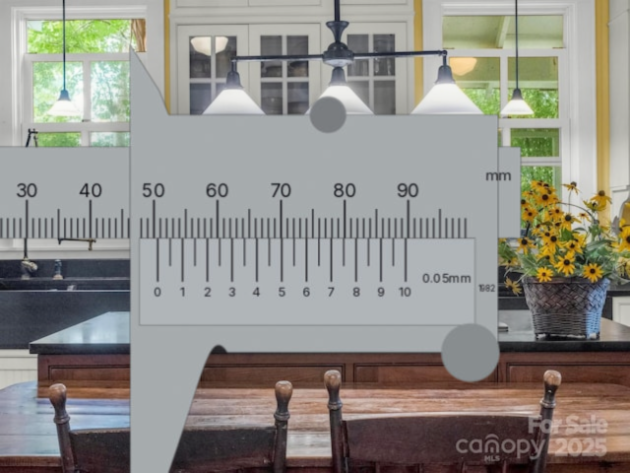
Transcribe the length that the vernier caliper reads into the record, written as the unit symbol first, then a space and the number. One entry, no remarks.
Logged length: mm 50.6
